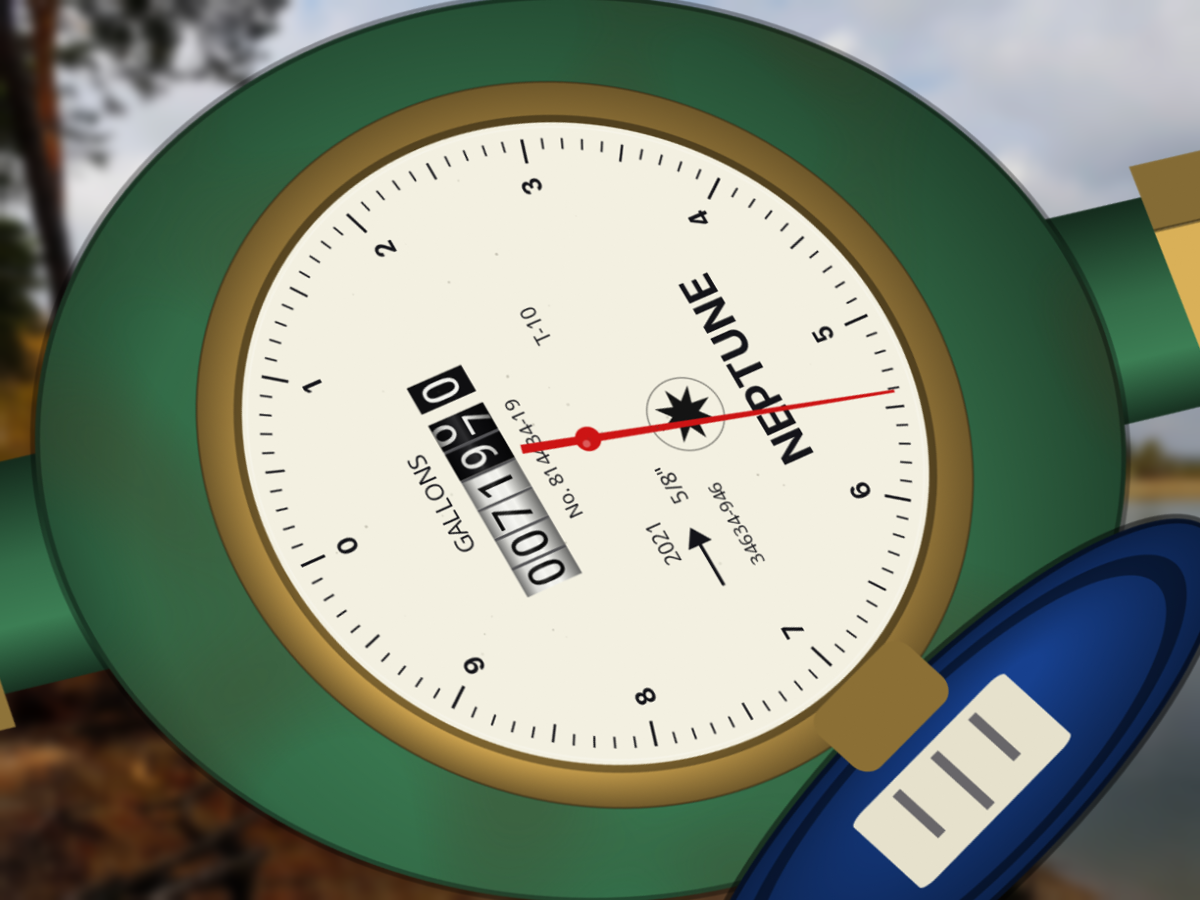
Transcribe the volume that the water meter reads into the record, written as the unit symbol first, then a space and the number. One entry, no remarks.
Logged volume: gal 71965.4
